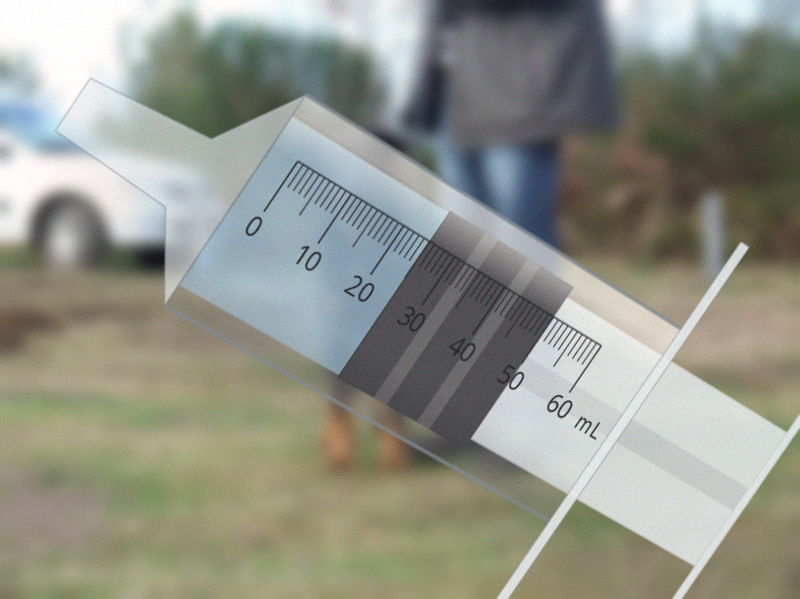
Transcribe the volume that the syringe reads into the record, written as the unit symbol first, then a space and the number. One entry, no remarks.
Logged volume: mL 25
